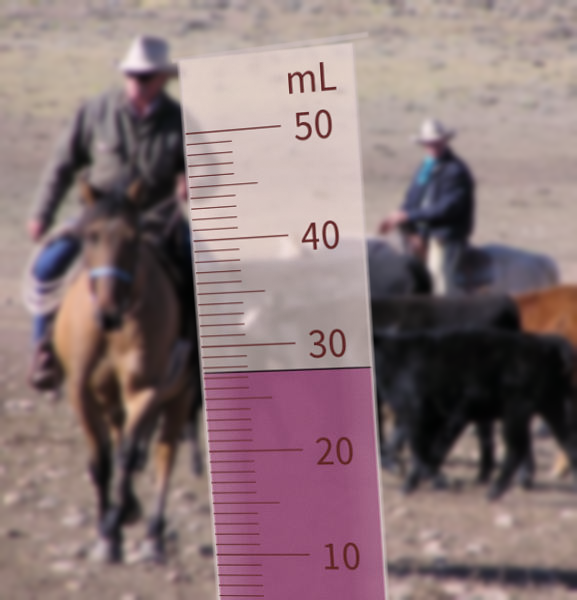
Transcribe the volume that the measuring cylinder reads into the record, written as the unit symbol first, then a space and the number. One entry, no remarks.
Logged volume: mL 27.5
